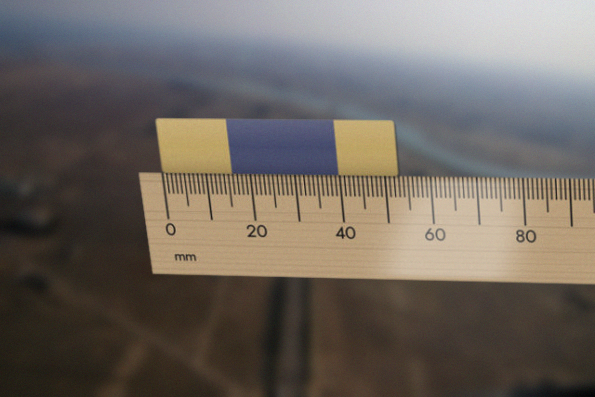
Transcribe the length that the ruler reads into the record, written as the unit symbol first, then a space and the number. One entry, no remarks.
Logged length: mm 53
